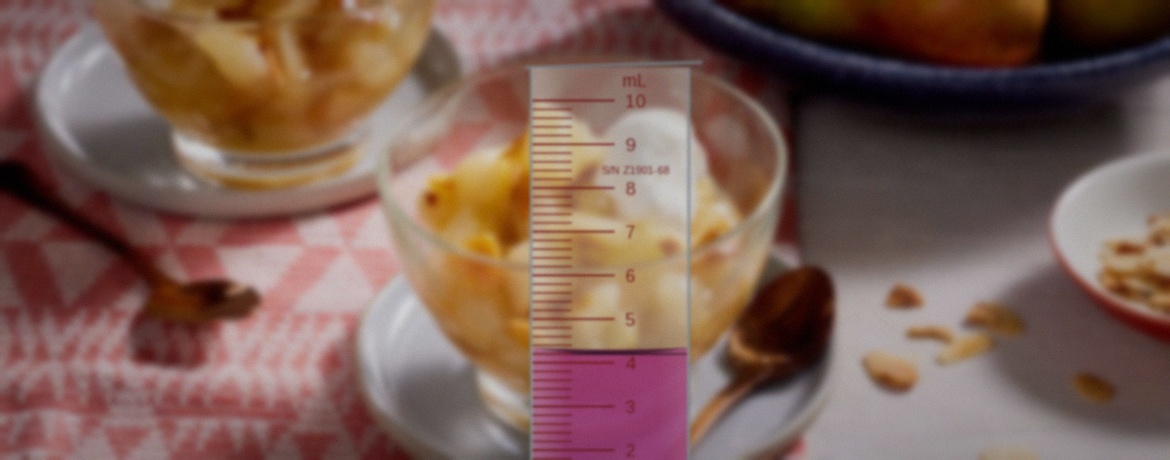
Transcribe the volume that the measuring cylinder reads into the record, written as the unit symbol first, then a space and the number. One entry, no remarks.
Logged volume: mL 4.2
